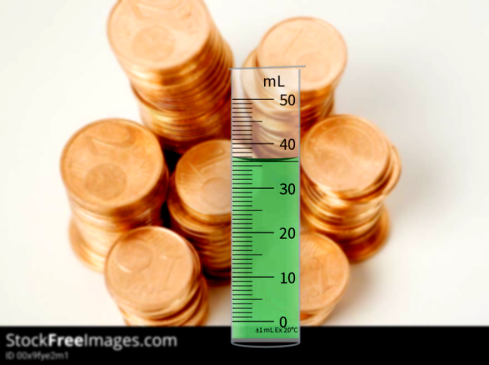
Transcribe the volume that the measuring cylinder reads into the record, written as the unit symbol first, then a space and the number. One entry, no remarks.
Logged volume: mL 36
